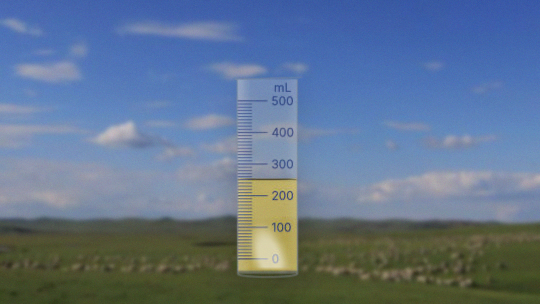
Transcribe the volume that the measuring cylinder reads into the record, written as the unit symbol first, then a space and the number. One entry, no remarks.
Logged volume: mL 250
